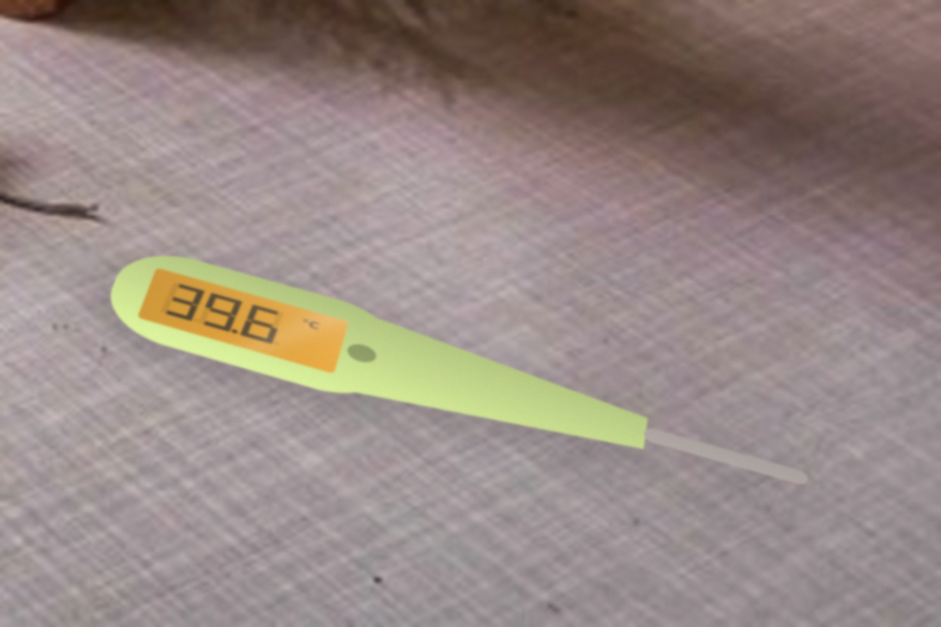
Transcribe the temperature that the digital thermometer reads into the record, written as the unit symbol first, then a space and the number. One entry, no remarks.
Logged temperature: °C 39.6
